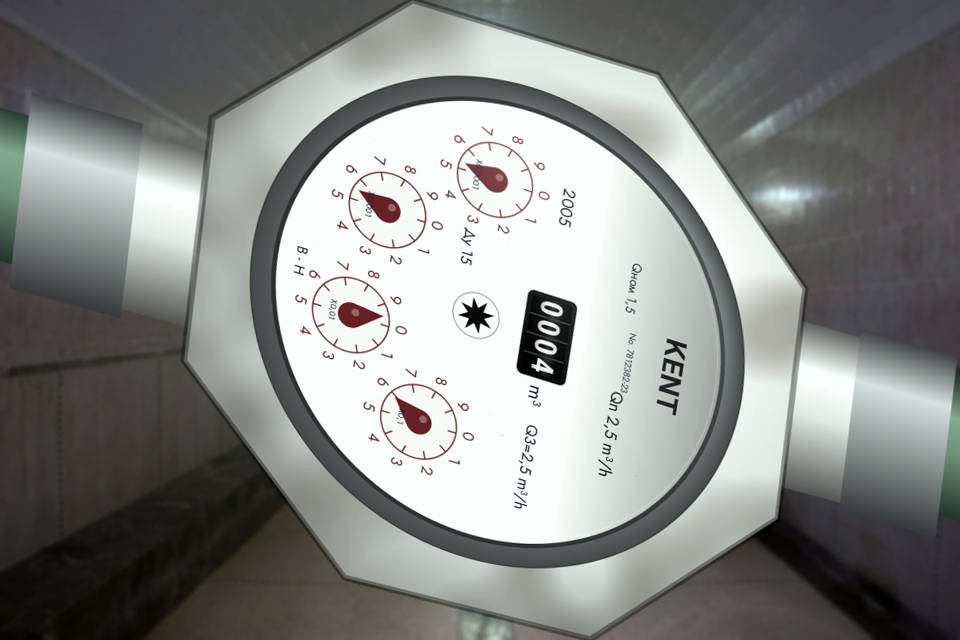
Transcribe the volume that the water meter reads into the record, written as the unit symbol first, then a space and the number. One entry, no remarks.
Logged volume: m³ 4.5955
